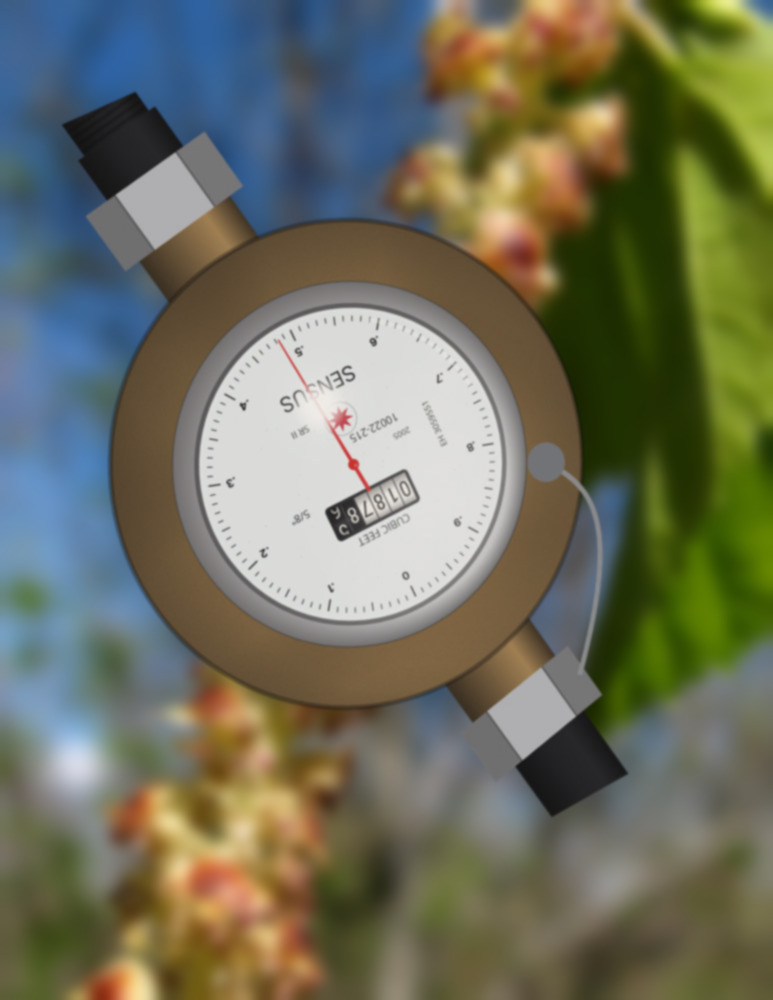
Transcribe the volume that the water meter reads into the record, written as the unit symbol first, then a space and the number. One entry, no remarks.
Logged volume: ft³ 18785.48
